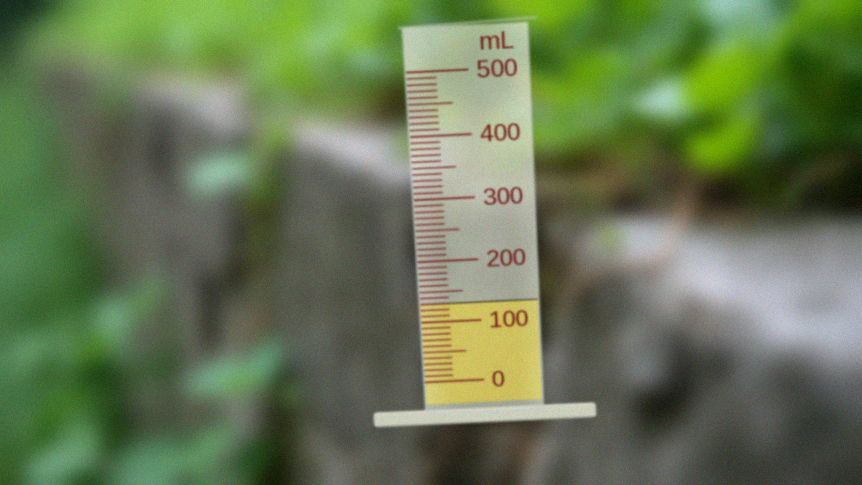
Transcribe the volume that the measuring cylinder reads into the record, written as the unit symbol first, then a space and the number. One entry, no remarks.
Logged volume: mL 130
